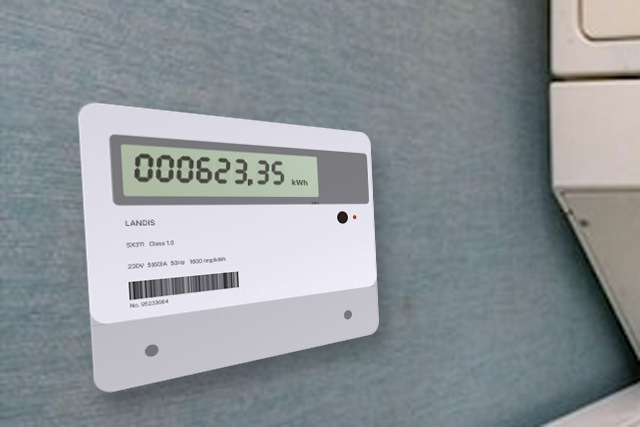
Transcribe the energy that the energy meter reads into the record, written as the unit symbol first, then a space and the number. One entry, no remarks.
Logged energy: kWh 623.35
